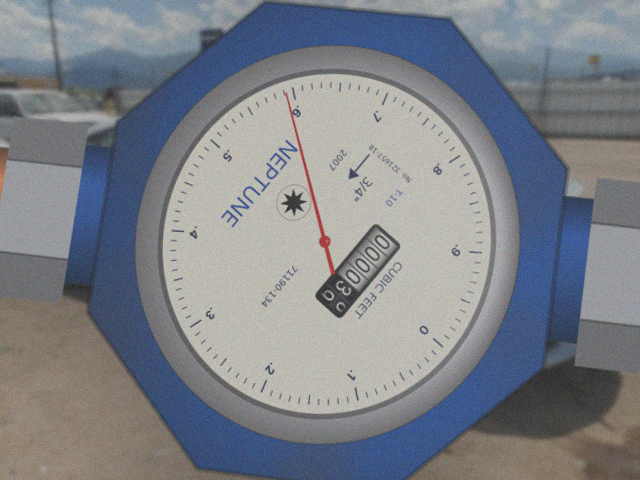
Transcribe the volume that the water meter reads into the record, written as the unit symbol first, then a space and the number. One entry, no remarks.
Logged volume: ft³ 38.59
